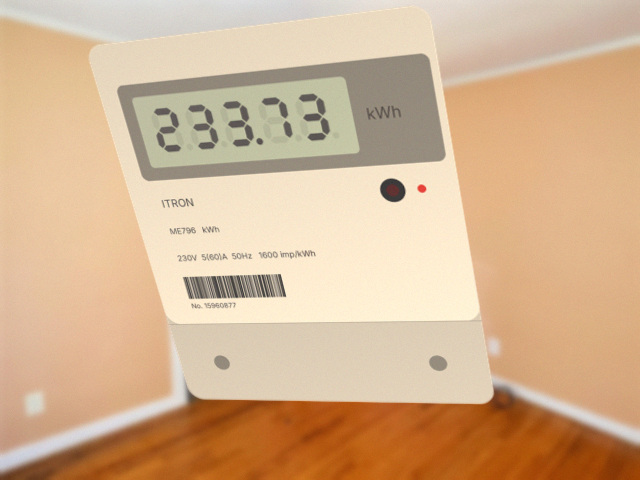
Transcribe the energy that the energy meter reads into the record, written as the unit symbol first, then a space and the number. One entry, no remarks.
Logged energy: kWh 233.73
